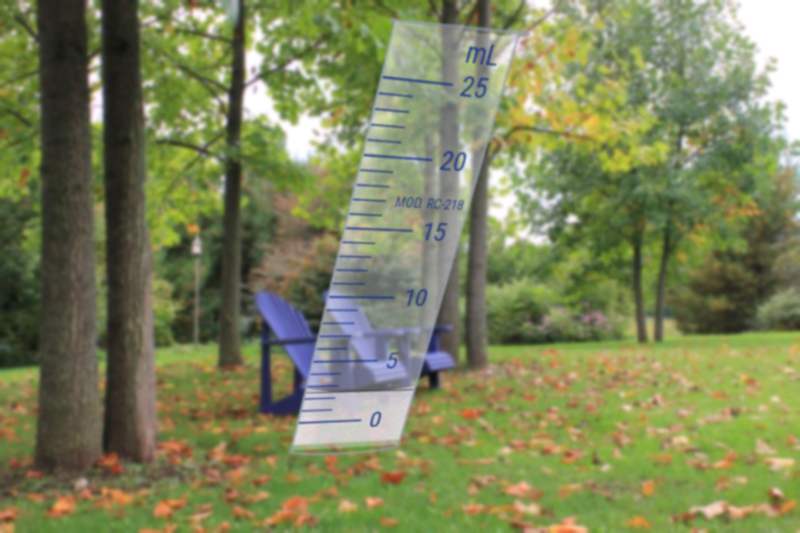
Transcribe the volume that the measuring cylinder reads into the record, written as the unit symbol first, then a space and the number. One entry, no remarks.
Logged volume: mL 2.5
